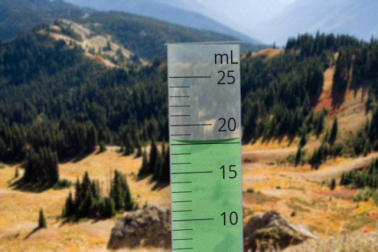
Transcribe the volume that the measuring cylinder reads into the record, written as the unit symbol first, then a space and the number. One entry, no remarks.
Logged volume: mL 18
